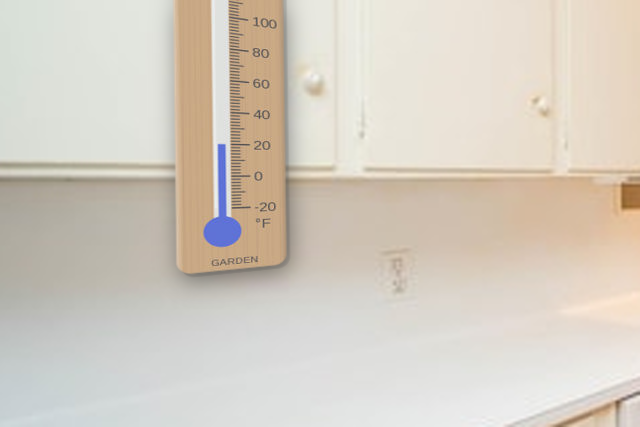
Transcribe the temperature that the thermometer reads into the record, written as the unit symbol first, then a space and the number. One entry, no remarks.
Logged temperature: °F 20
